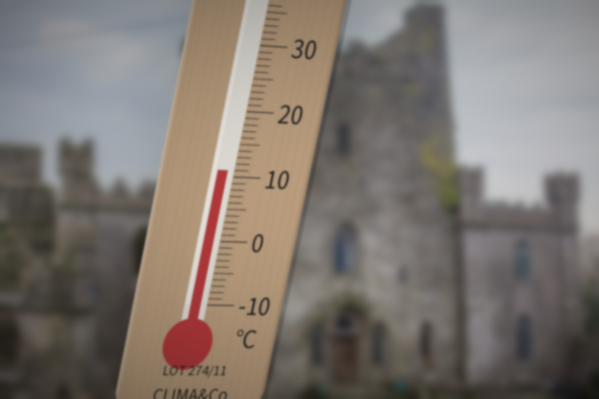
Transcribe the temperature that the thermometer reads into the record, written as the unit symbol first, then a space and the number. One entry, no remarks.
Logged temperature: °C 11
